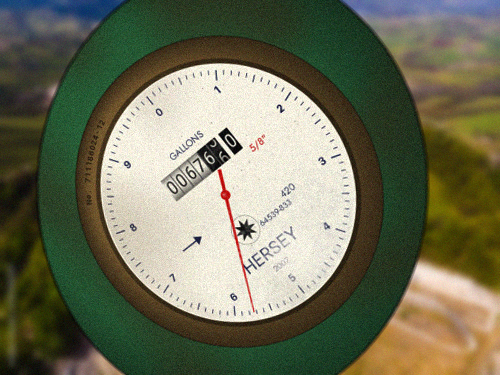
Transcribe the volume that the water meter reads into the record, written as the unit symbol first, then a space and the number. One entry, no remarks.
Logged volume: gal 67655.7
